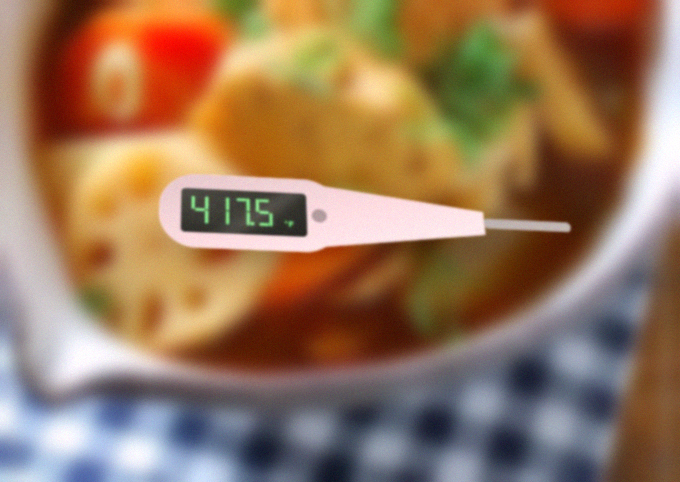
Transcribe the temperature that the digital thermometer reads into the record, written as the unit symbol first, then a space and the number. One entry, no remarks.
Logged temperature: °F 417.5
